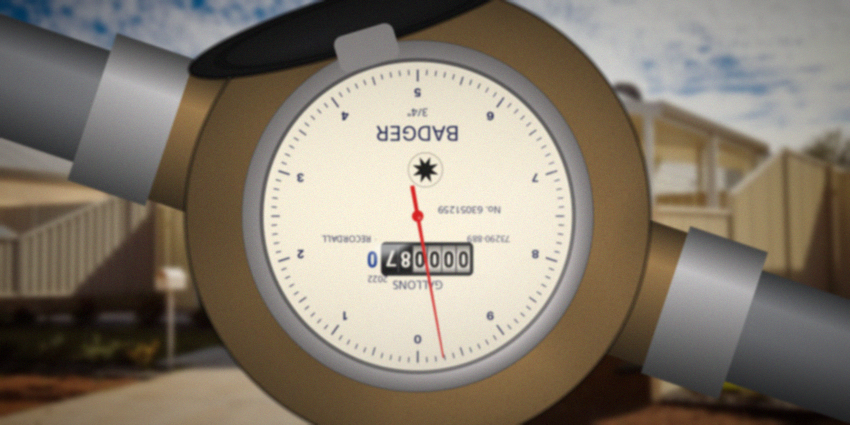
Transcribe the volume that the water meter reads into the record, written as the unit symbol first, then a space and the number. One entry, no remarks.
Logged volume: gal 869.7
